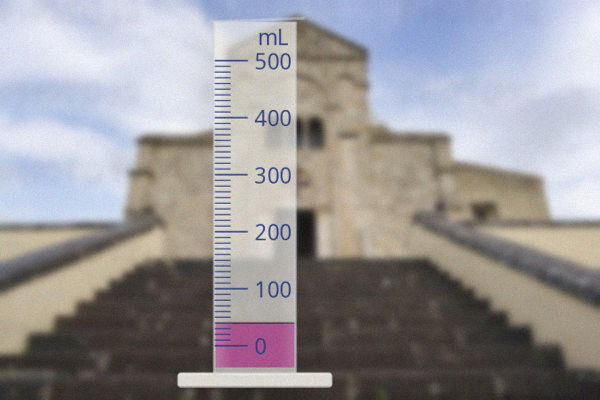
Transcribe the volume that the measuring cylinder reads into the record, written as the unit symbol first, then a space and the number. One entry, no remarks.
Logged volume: mL 40
